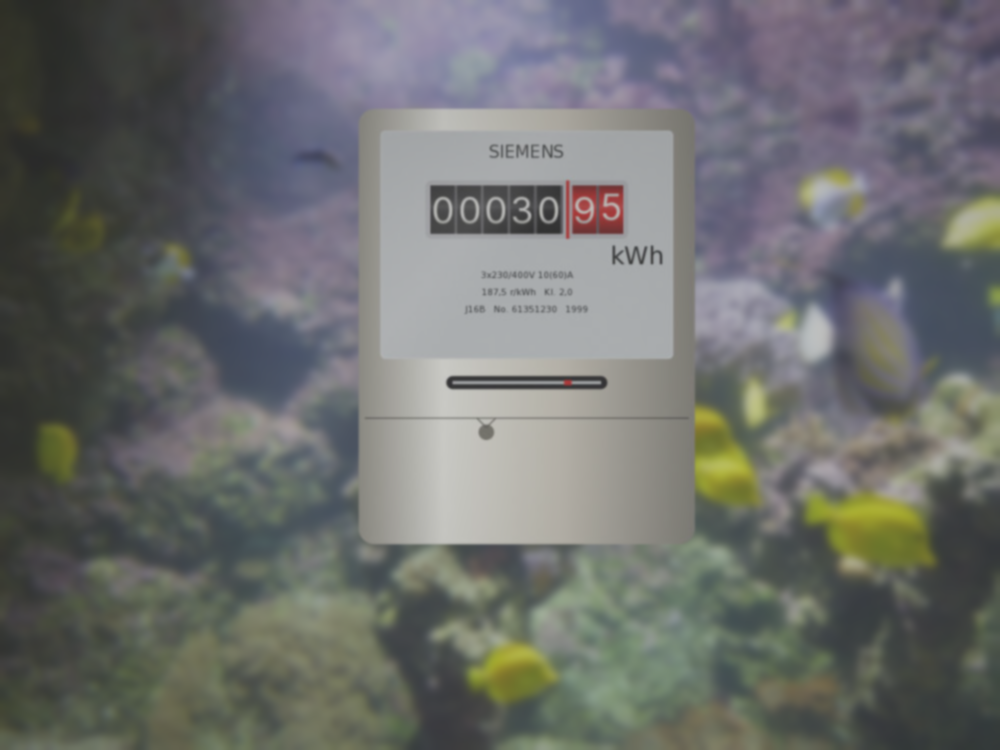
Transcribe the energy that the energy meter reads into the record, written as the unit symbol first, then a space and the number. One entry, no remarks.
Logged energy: kWh 30.95
